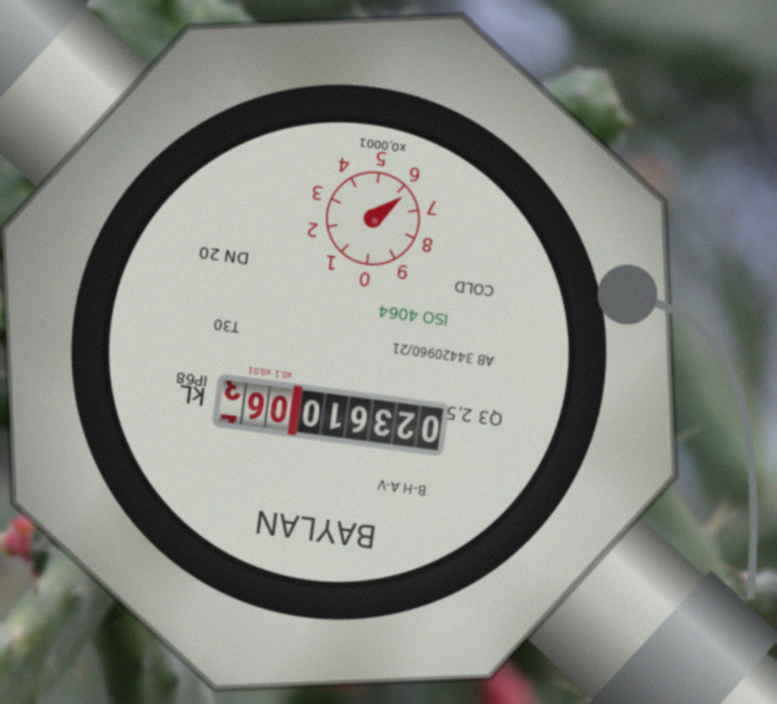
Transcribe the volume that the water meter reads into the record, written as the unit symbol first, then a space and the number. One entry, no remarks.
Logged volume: kL 23610.0626
